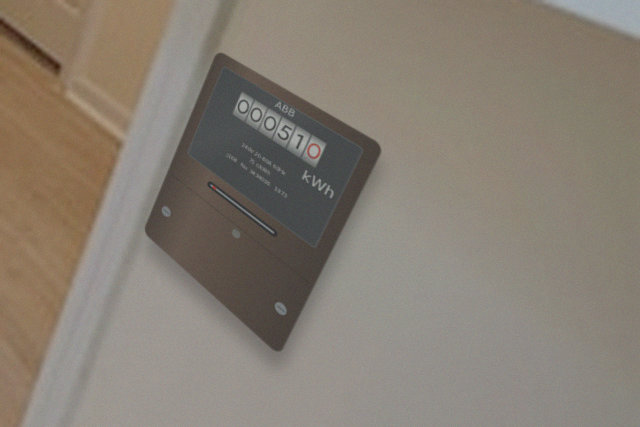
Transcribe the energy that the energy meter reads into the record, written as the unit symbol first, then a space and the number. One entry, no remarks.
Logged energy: kWh 51.0
